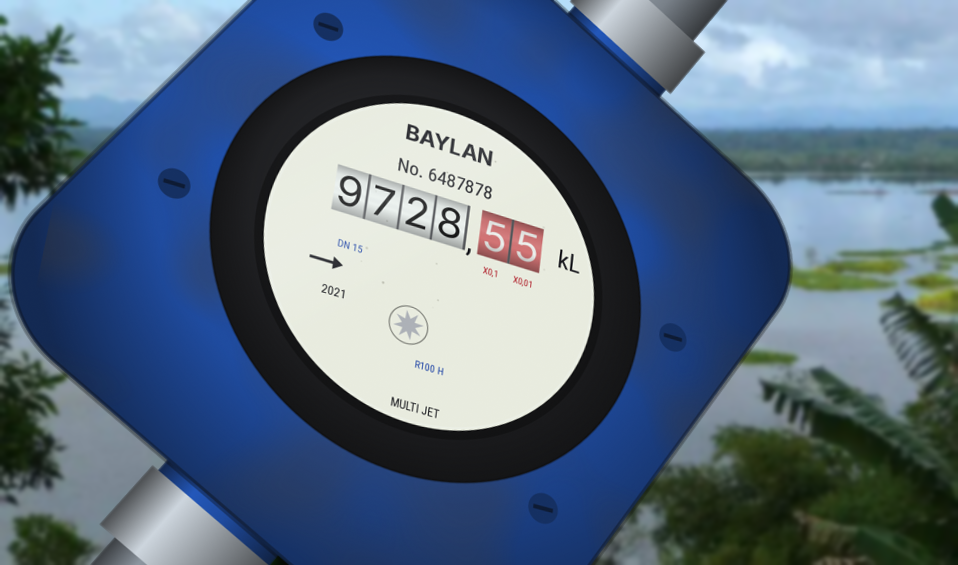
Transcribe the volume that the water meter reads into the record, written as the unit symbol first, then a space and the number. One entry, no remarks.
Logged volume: kL 9728.55
